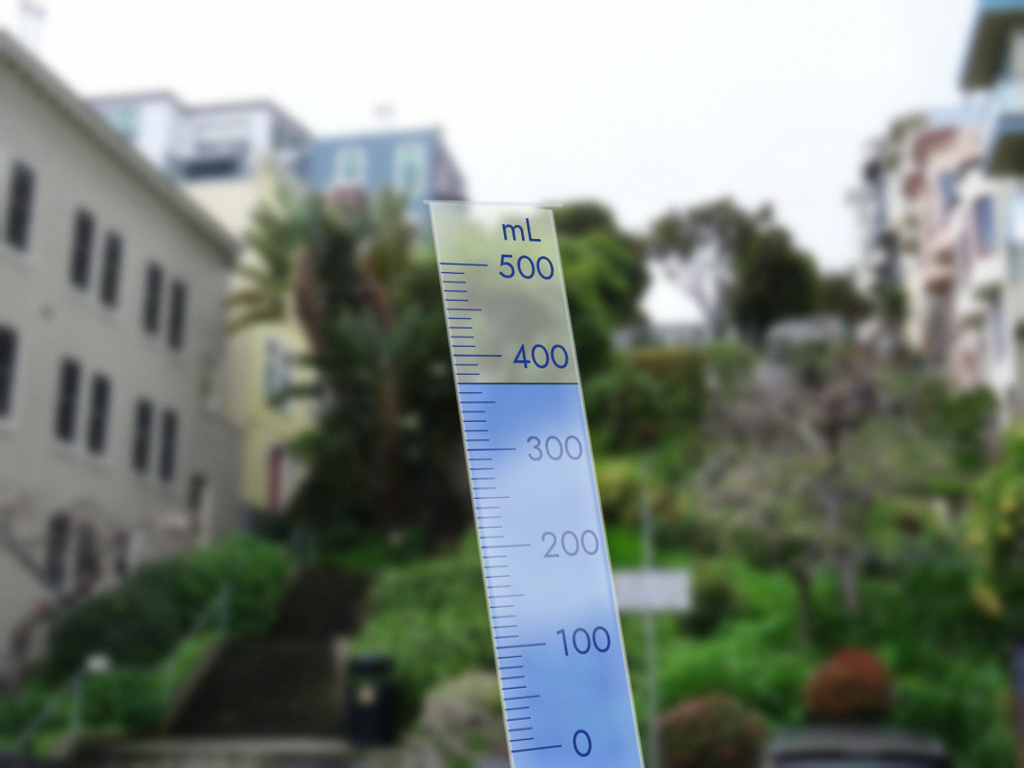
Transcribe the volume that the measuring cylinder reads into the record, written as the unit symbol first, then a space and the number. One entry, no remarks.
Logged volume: mL 370
